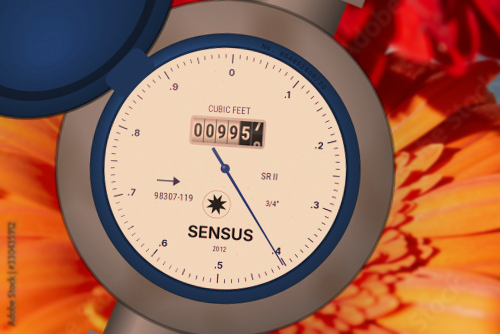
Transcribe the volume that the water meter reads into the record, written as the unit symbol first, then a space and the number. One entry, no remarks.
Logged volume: ft³ 9957.40
